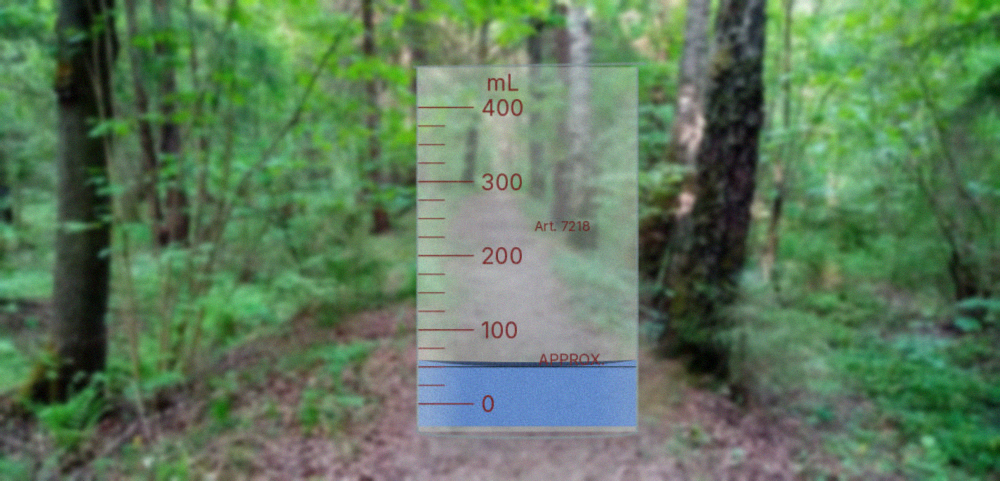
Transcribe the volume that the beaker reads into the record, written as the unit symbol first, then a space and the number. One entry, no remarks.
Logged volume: mL 50
